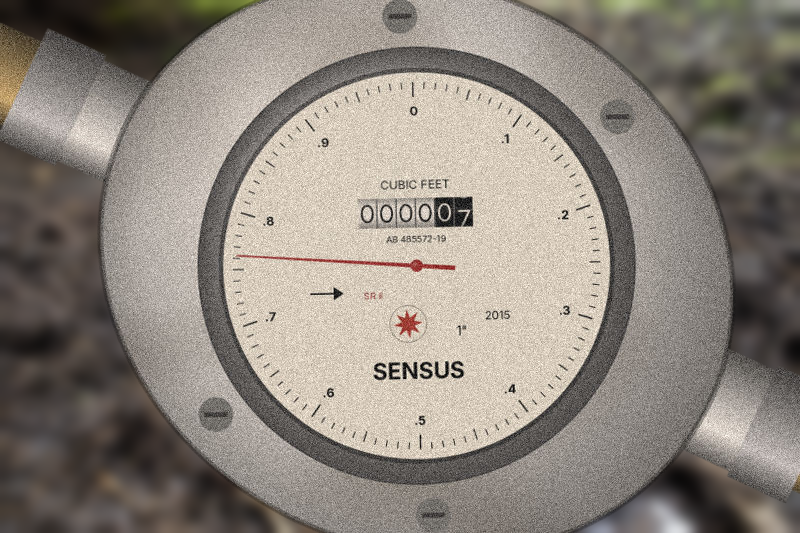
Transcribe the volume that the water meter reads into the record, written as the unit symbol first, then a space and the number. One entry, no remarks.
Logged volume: ft³ 6.76
